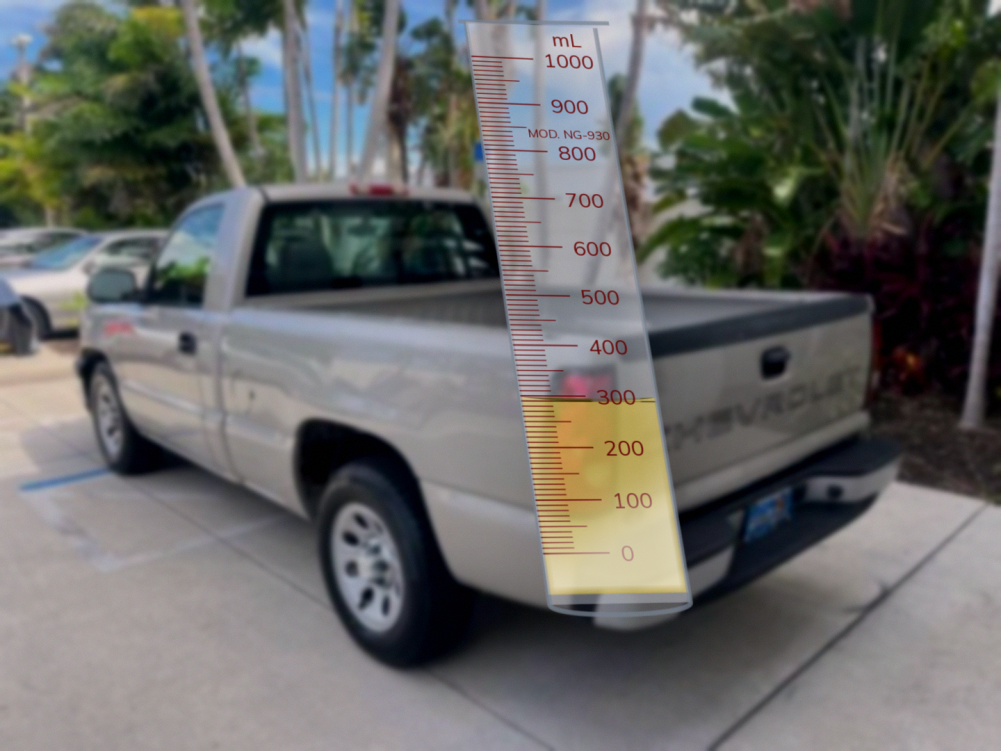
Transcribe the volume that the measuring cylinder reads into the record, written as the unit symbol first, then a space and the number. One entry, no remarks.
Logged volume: mL 290
